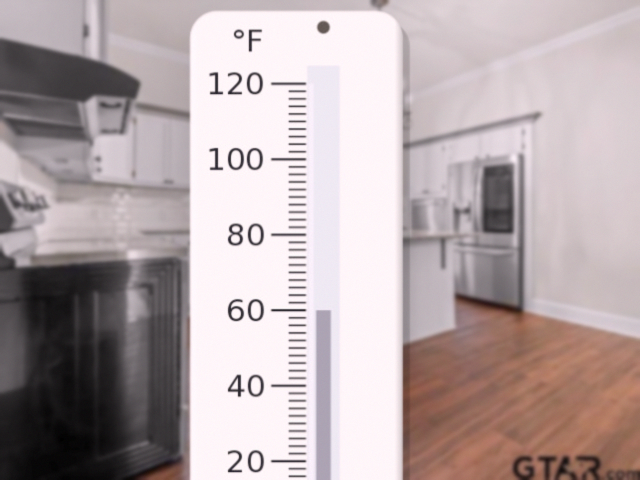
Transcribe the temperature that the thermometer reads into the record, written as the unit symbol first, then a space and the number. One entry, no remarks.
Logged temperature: °F 60
